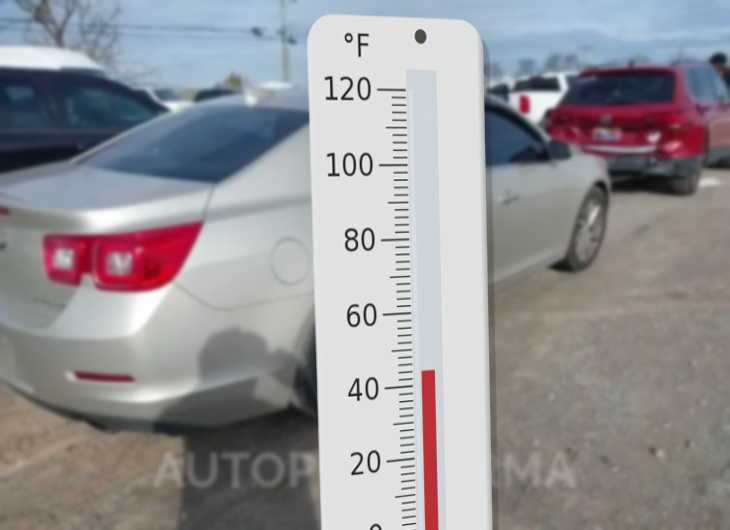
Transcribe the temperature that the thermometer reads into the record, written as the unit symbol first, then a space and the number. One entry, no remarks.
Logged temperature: °F 44
